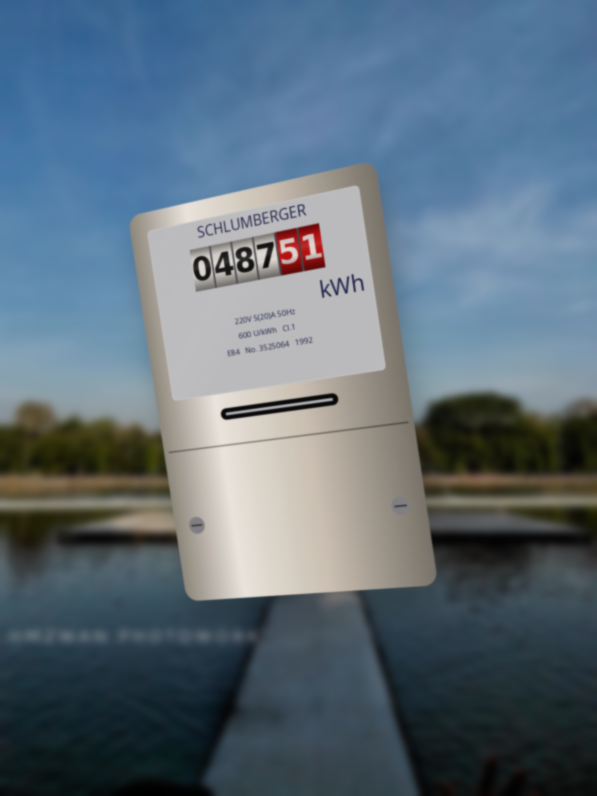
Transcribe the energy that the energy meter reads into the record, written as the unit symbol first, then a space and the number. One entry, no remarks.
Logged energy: kWh 487.51
